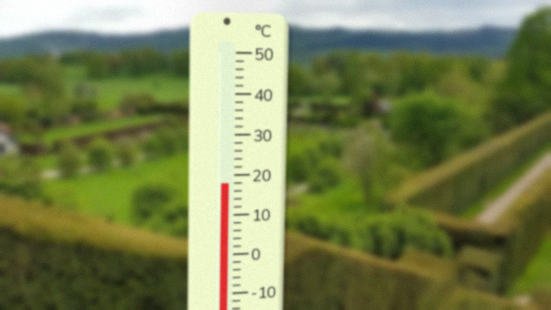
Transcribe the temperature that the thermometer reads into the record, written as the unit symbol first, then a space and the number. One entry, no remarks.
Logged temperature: °C 18
